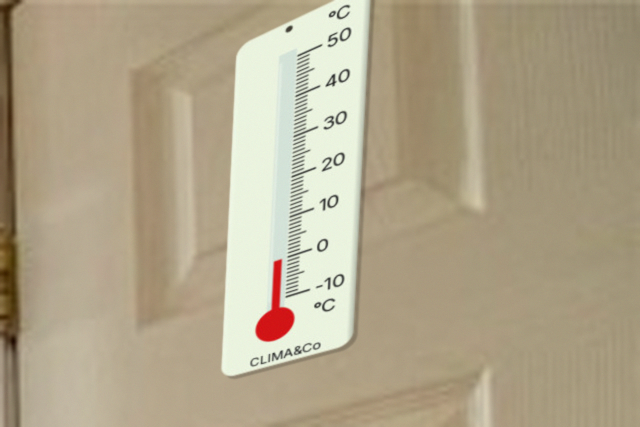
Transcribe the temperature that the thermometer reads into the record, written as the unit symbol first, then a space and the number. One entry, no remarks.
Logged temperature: °C 0
